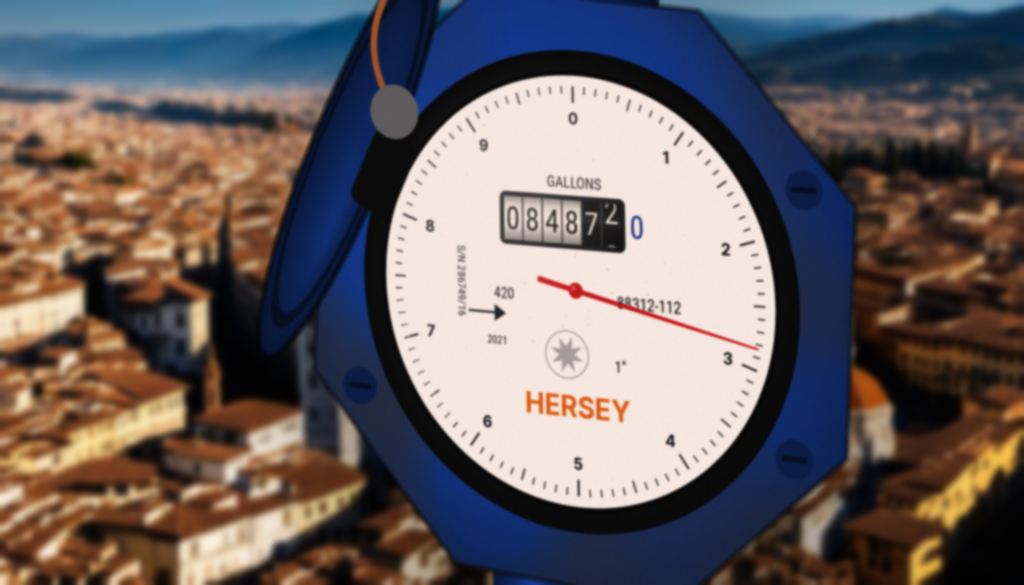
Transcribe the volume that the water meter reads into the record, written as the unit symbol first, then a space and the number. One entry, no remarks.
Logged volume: gal 848722.8
